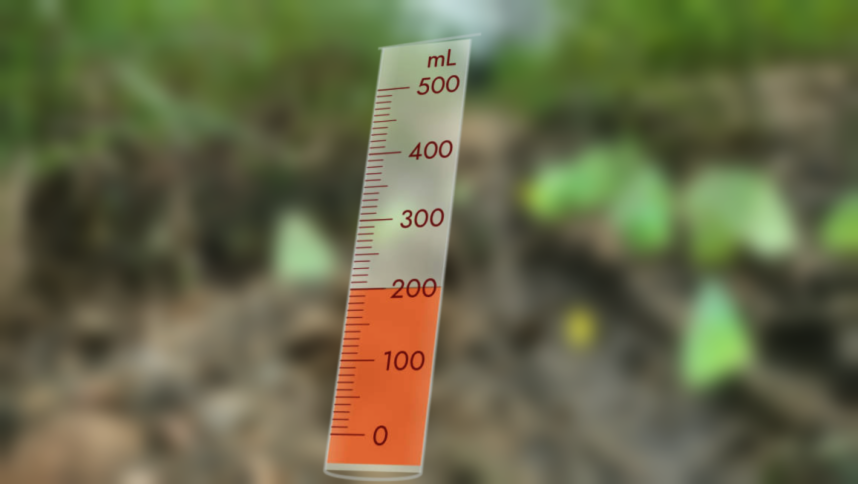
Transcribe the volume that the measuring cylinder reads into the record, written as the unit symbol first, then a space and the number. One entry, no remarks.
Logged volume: mL 200
